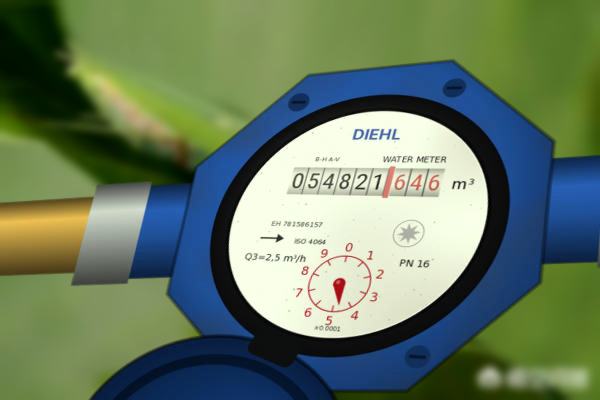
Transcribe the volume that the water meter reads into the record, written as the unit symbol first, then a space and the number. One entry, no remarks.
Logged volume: m³ 54821.6464
